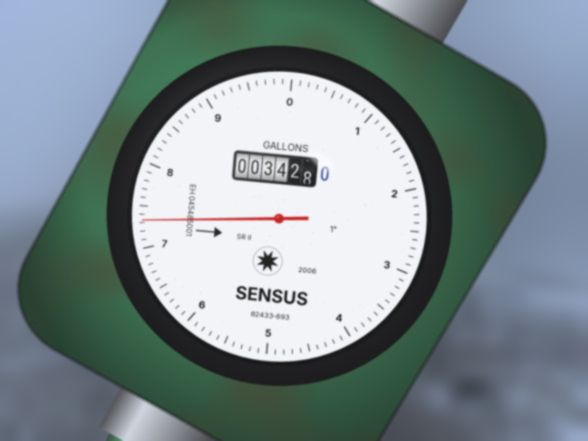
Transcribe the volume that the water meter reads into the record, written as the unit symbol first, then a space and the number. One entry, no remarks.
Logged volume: gal 34277.3
